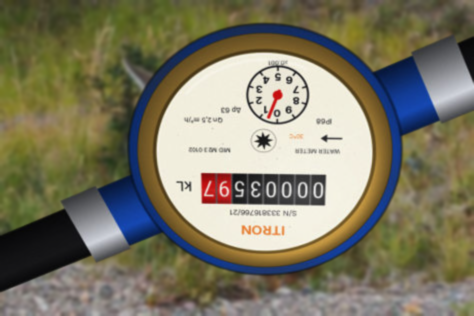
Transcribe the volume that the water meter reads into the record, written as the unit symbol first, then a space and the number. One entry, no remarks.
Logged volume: kL 35.970
